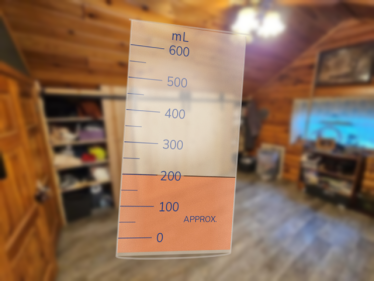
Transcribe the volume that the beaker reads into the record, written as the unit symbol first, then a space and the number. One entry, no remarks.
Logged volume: mL 200
